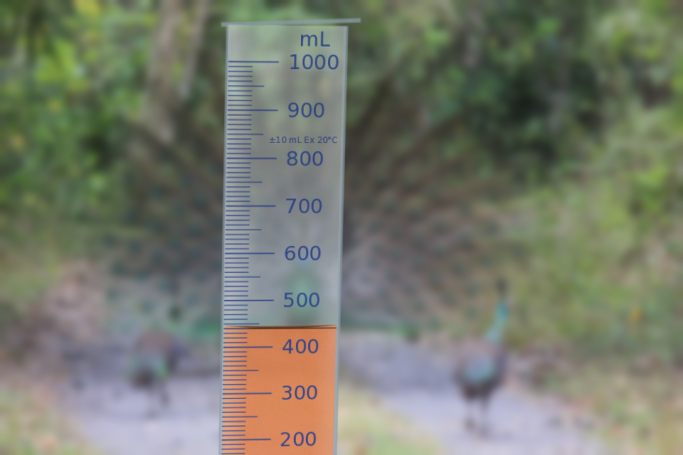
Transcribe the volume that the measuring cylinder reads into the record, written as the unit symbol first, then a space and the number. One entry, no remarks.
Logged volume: mL 440
